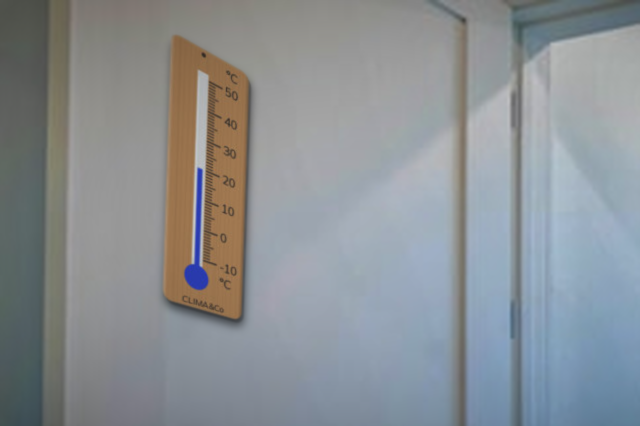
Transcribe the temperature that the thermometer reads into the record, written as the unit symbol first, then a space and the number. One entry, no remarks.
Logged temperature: °C 20
